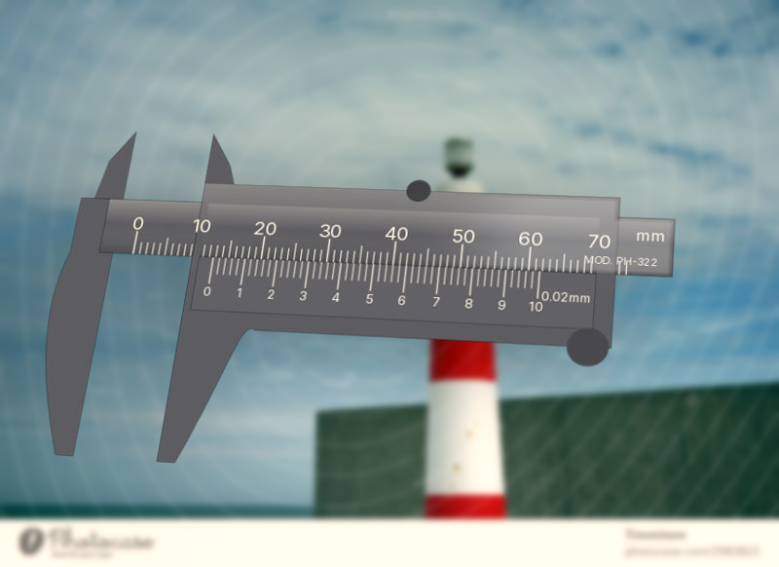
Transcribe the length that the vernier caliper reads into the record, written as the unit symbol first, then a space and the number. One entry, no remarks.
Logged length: mm 12.6
